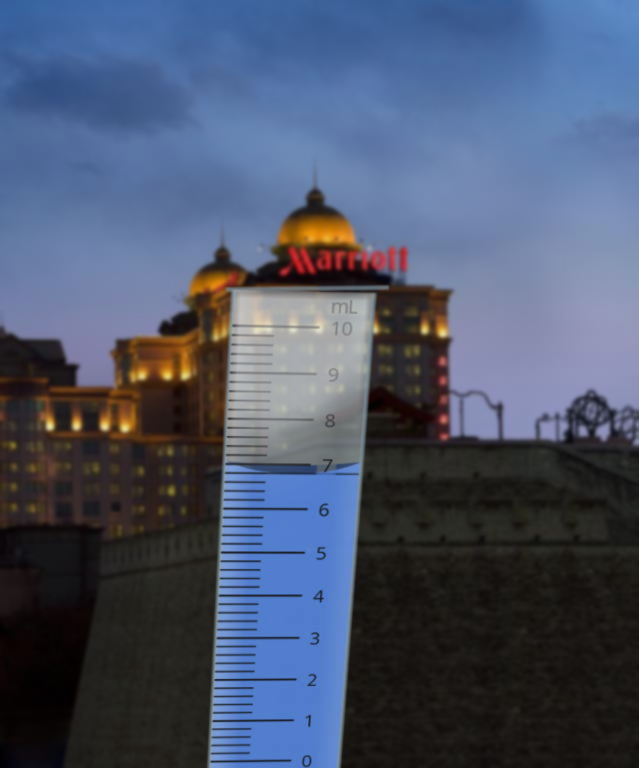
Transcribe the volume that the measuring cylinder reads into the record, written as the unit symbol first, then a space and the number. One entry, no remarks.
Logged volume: mL 6.8
